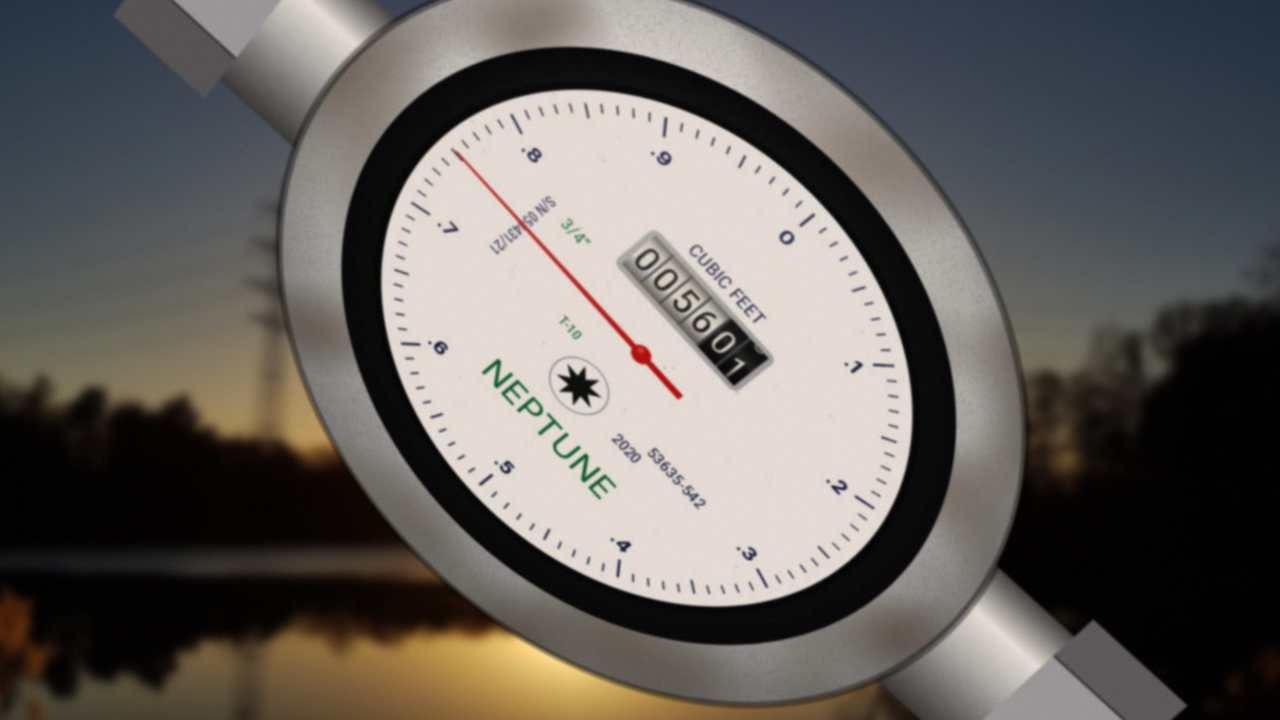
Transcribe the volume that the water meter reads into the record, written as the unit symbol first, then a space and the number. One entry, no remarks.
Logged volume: ft³ 5600.75
